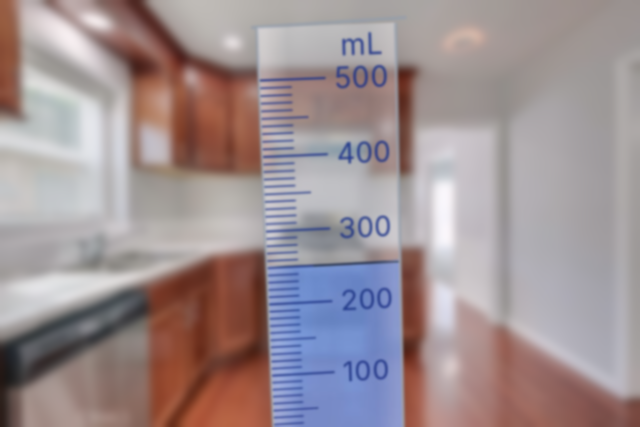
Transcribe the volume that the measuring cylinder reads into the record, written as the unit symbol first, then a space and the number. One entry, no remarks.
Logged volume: mL 250
